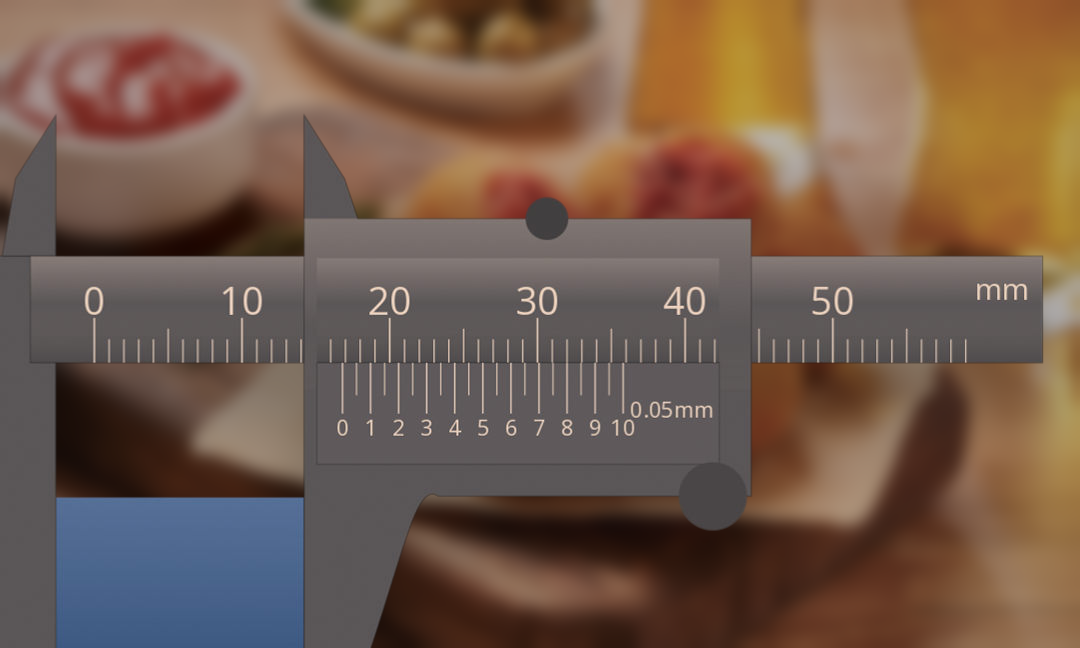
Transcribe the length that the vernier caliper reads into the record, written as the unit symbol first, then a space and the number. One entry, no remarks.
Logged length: mm 16.8
